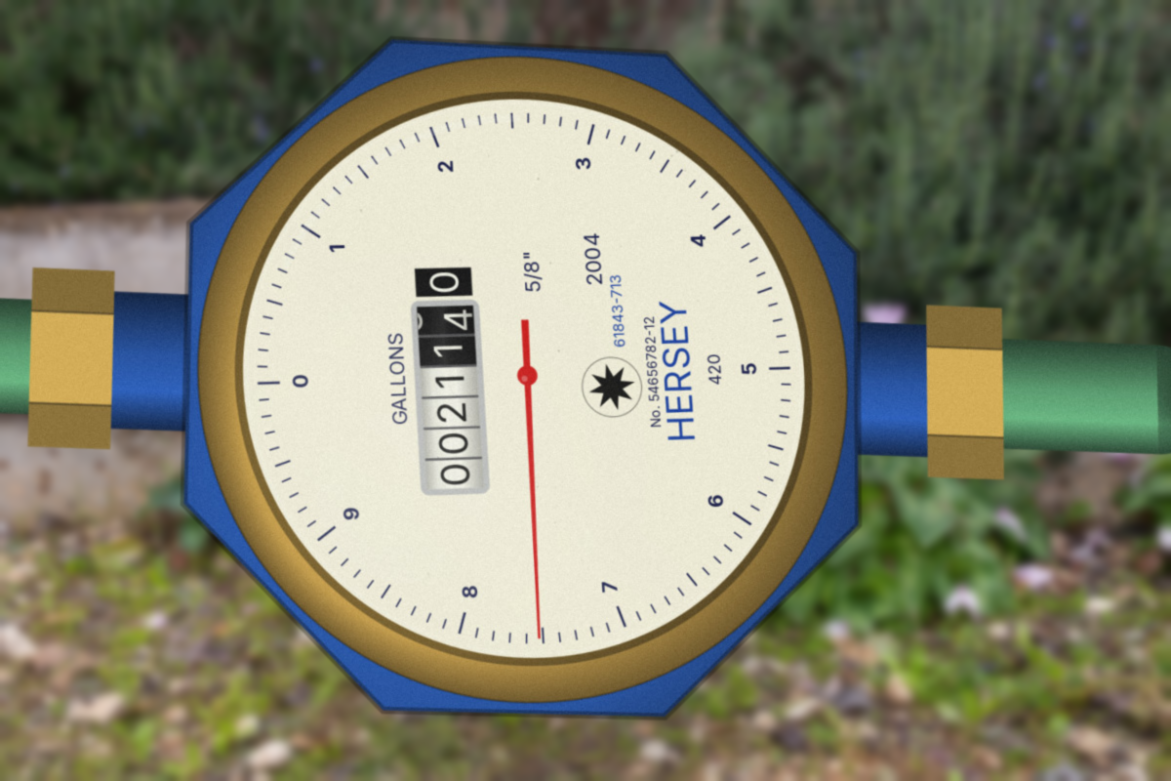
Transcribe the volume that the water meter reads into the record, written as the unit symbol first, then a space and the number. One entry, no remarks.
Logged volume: gal 21137.5
